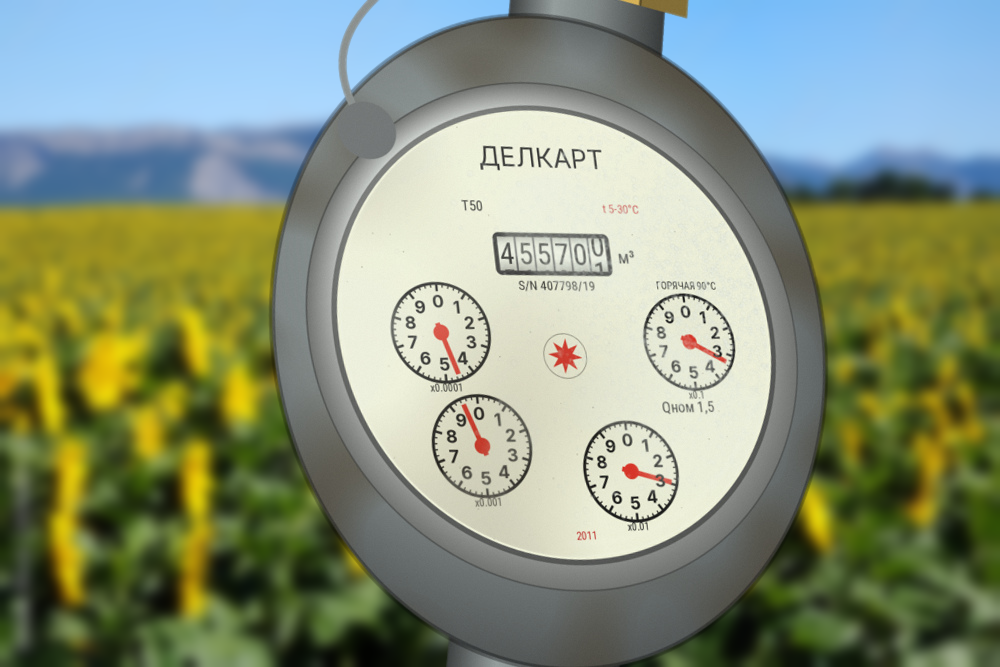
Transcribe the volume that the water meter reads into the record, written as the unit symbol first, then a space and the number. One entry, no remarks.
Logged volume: m³ 455700.3294
